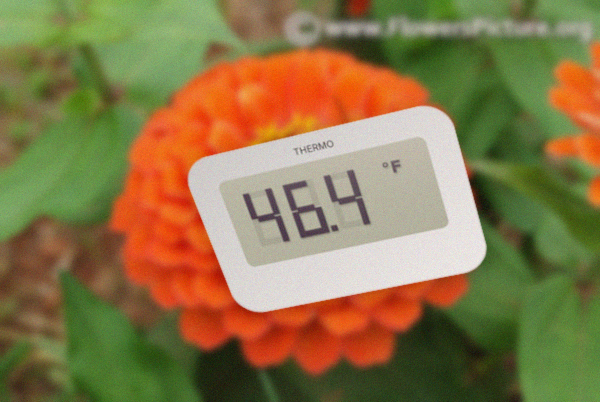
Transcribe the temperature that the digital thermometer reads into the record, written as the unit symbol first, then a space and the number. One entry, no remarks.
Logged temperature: °F 46.4
